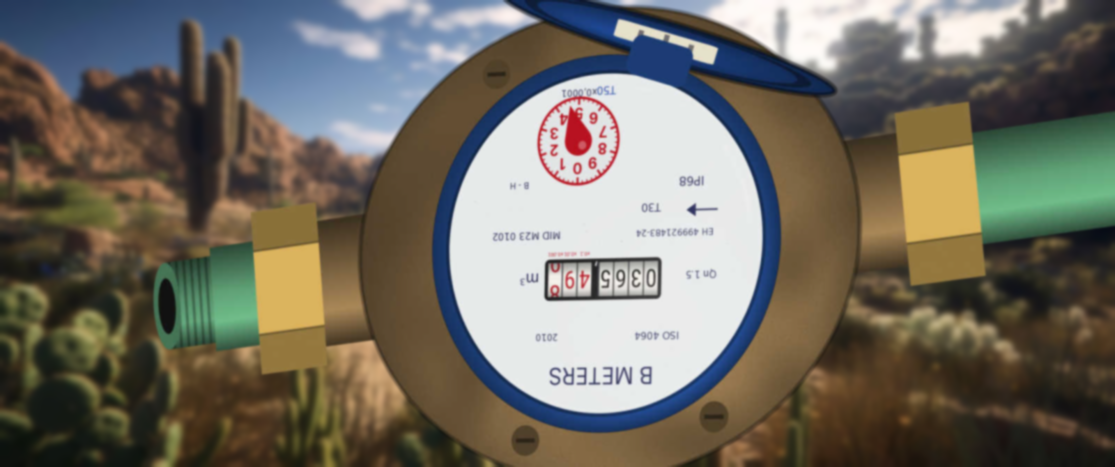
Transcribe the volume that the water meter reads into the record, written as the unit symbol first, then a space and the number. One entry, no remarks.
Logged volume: m³ 365.4984
